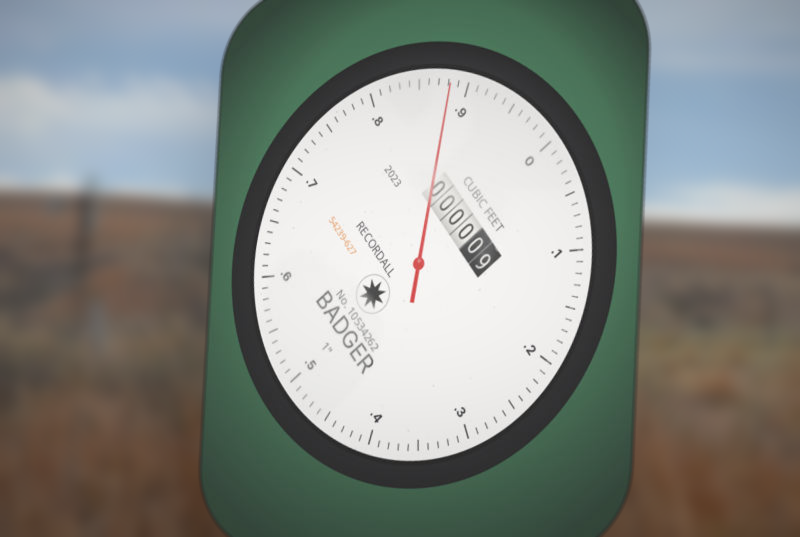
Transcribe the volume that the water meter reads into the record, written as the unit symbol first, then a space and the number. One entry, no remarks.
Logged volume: ft³ 8.88
